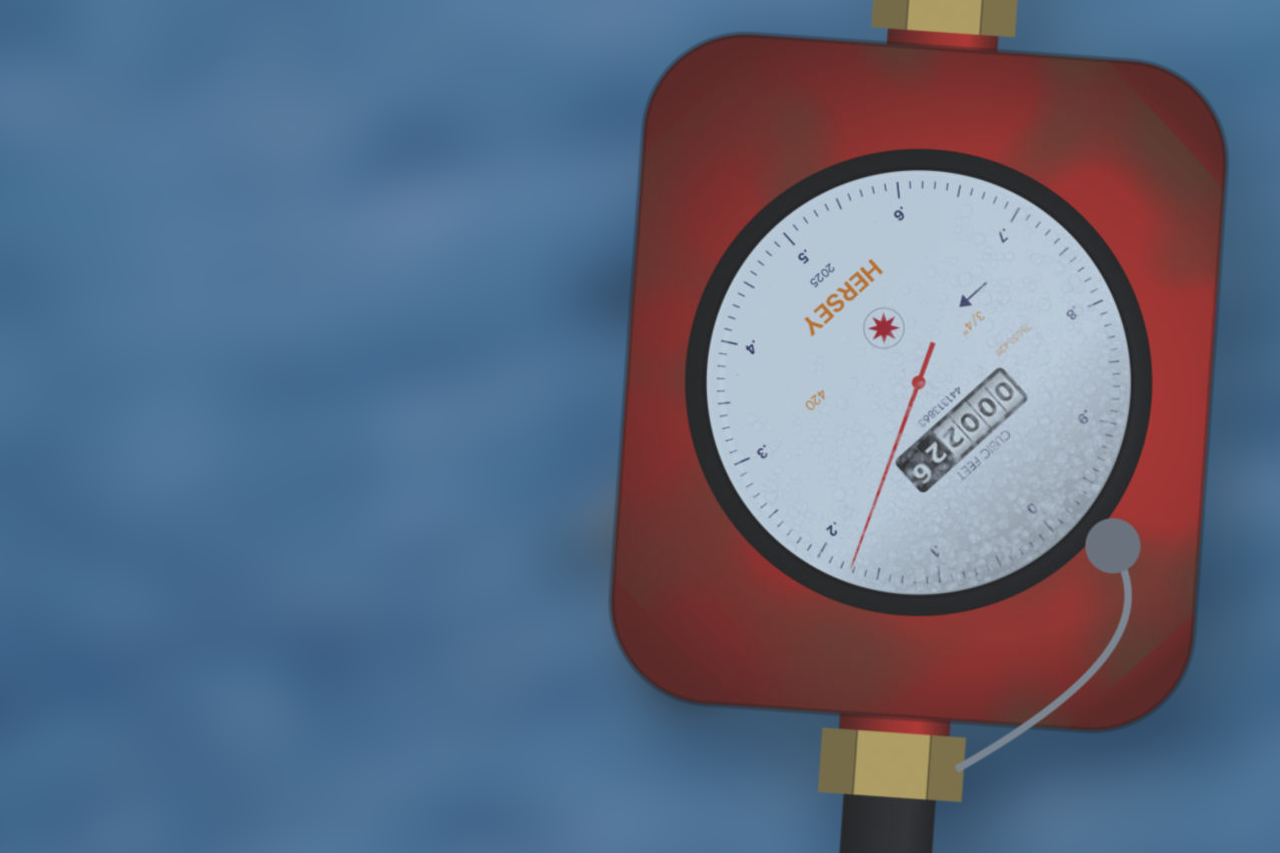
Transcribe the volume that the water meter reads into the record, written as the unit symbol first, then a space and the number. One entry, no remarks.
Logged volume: ft³ 226.17
